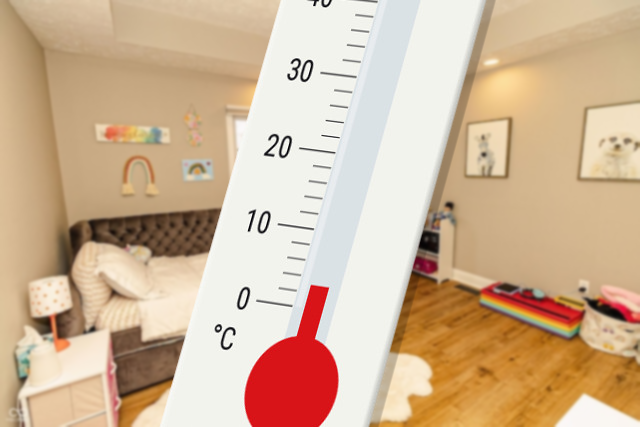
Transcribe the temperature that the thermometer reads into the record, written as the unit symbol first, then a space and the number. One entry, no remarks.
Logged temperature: °C 3
